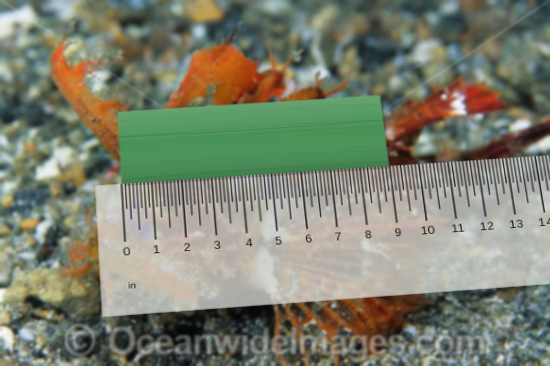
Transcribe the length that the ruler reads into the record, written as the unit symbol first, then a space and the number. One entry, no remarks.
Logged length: in 9
